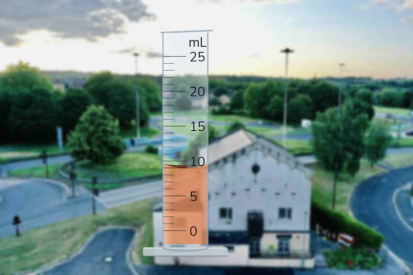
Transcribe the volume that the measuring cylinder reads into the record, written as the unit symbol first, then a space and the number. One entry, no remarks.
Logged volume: mL 9
